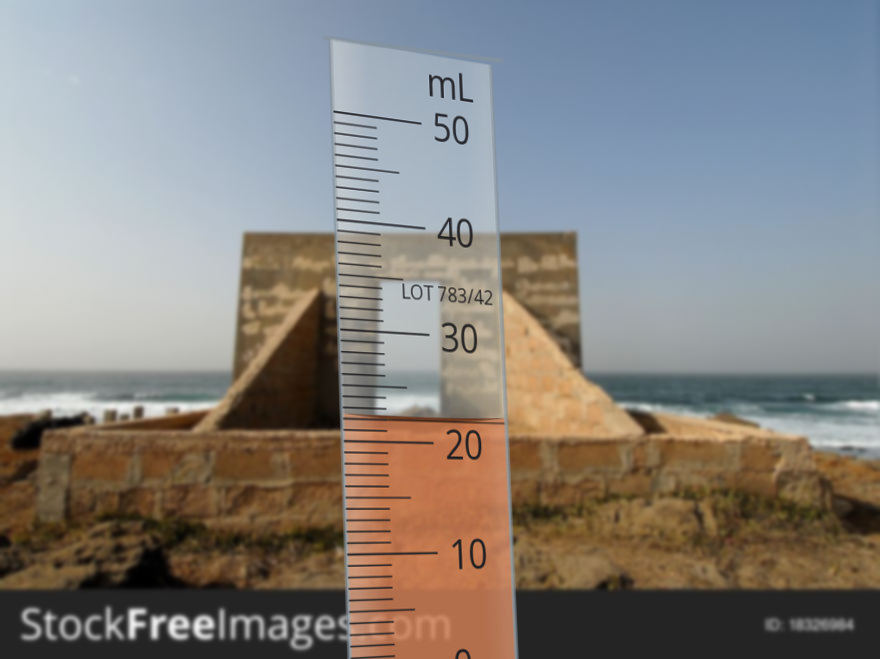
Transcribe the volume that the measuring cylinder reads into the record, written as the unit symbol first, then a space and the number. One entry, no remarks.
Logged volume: mL 22
